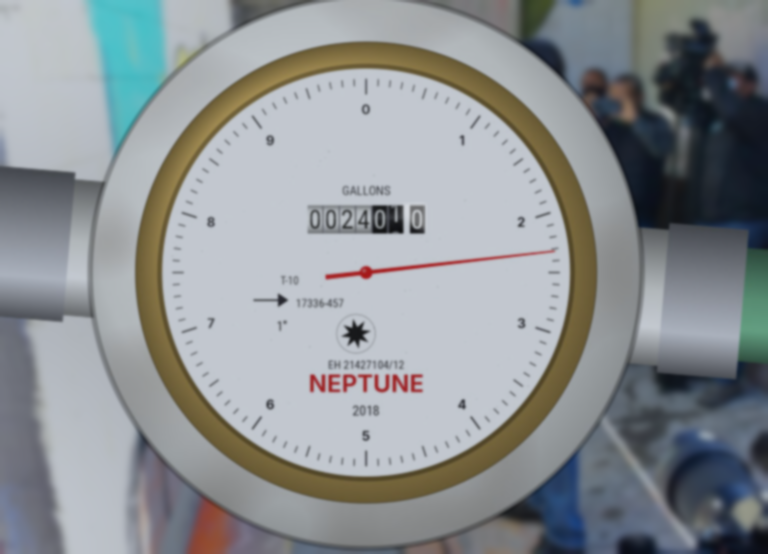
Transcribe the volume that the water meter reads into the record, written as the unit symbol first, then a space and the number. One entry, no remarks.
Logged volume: gal 24012.3
